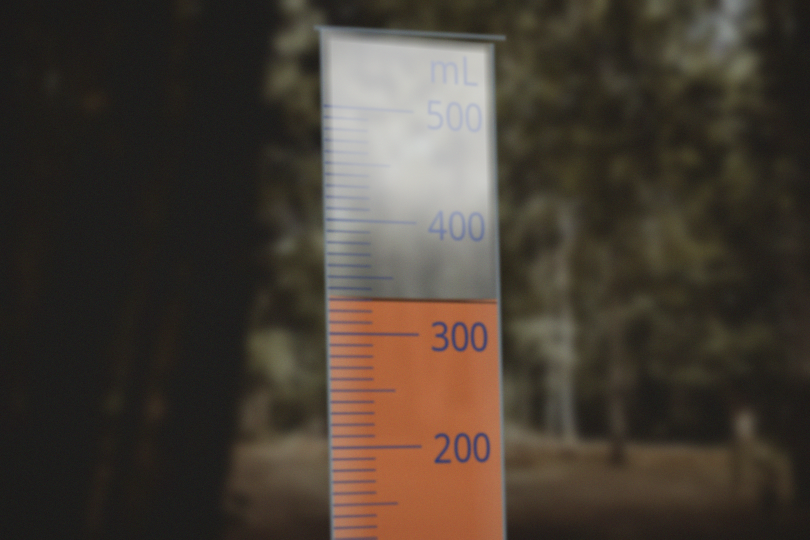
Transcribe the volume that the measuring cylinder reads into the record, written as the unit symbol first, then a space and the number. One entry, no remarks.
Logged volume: mL 330
